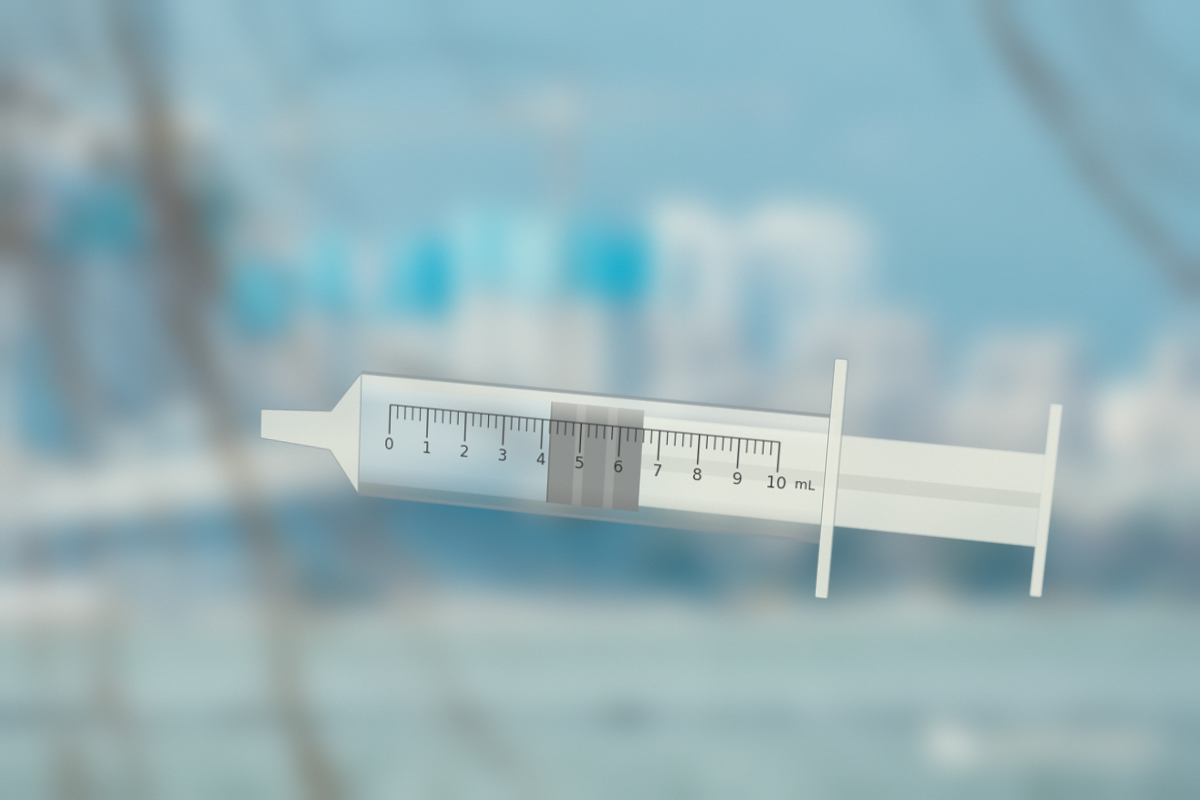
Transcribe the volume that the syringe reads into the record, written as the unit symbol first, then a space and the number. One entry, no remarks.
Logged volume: mL 4.2
